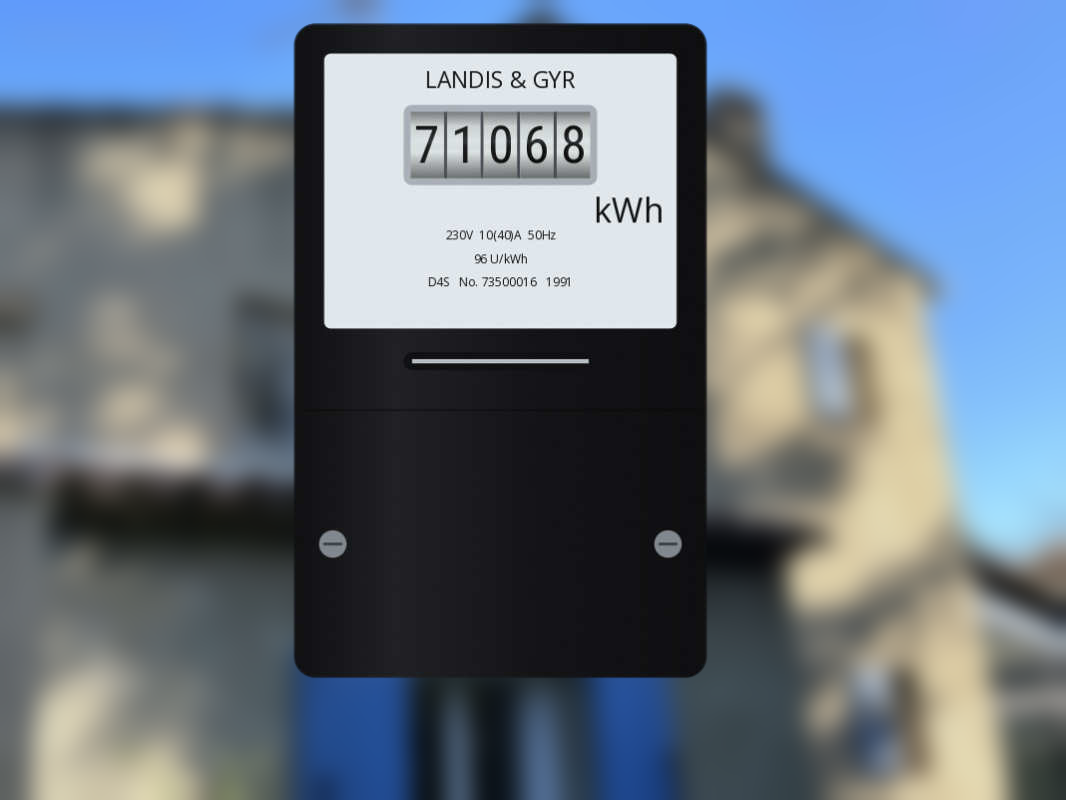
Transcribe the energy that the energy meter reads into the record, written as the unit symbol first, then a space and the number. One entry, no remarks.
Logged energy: kWh 71068
